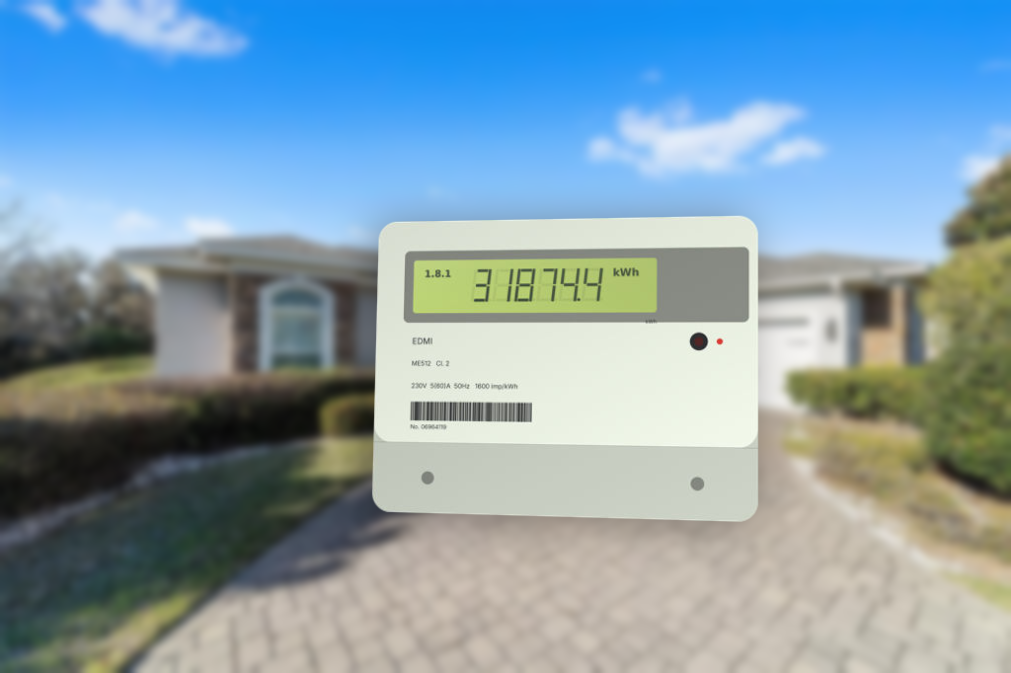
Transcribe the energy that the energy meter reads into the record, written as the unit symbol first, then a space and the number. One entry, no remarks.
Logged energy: kWh 31874.4
